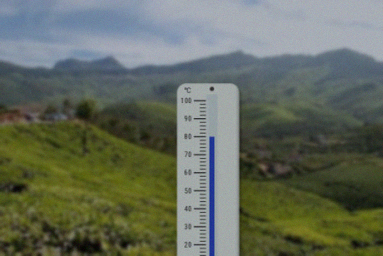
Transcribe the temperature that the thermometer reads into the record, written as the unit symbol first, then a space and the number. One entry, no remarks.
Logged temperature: °C 80
